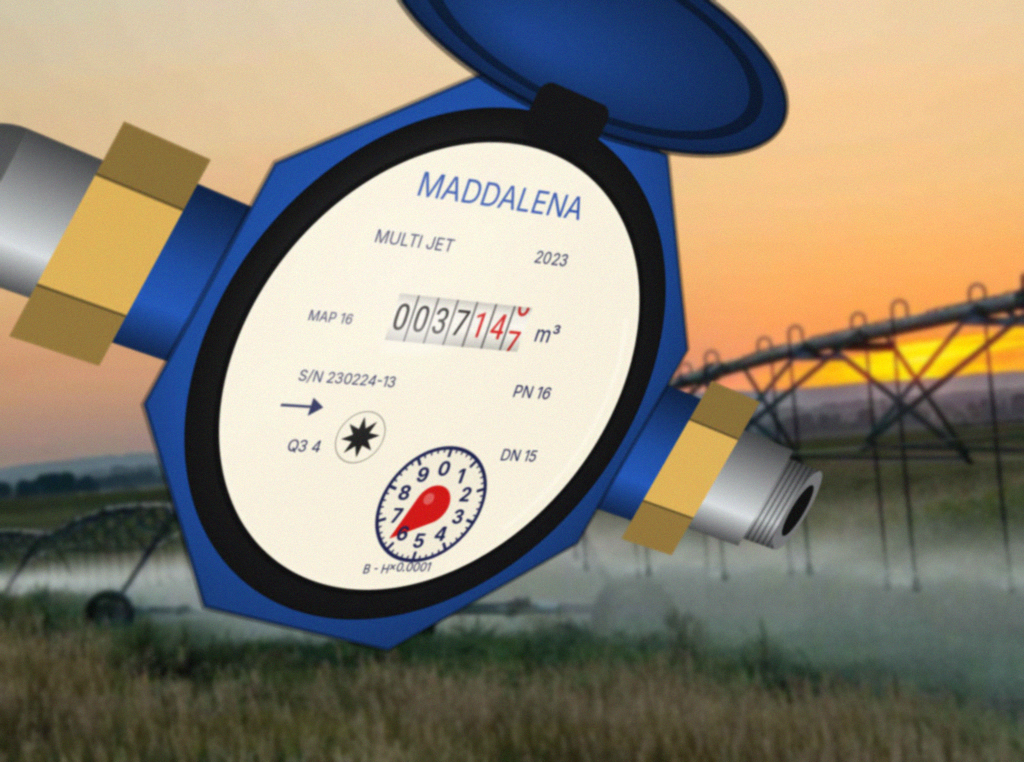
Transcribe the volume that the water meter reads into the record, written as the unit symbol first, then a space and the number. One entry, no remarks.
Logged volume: m³ 37.1466
